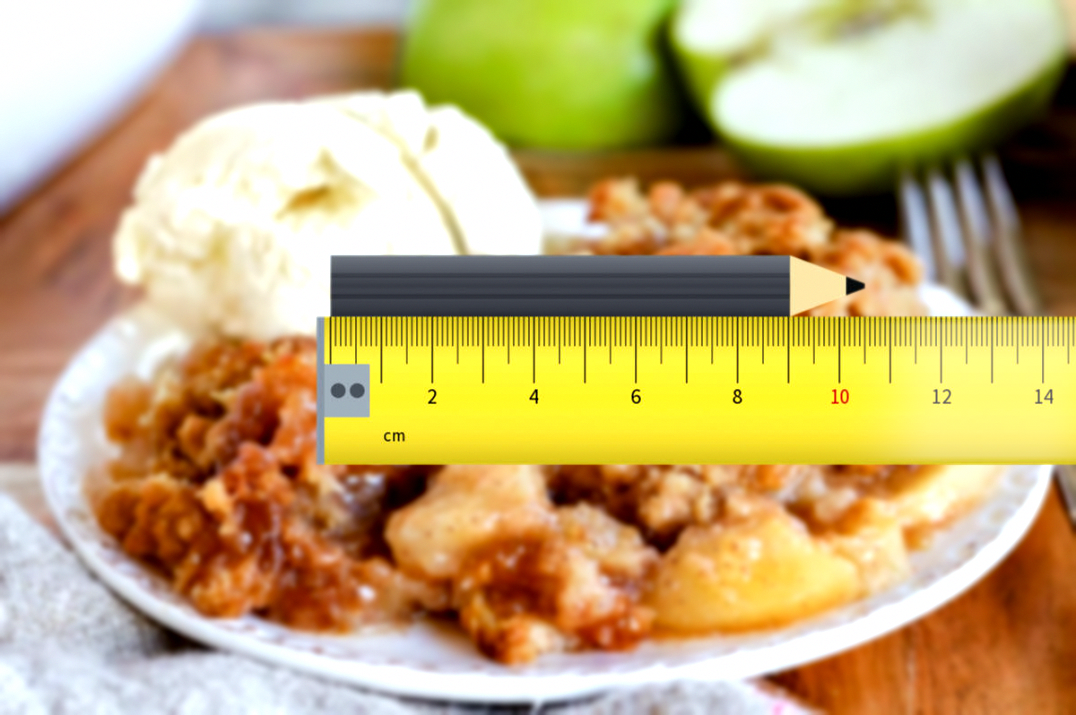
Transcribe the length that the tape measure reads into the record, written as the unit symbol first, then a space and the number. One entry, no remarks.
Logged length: cm 10.5
